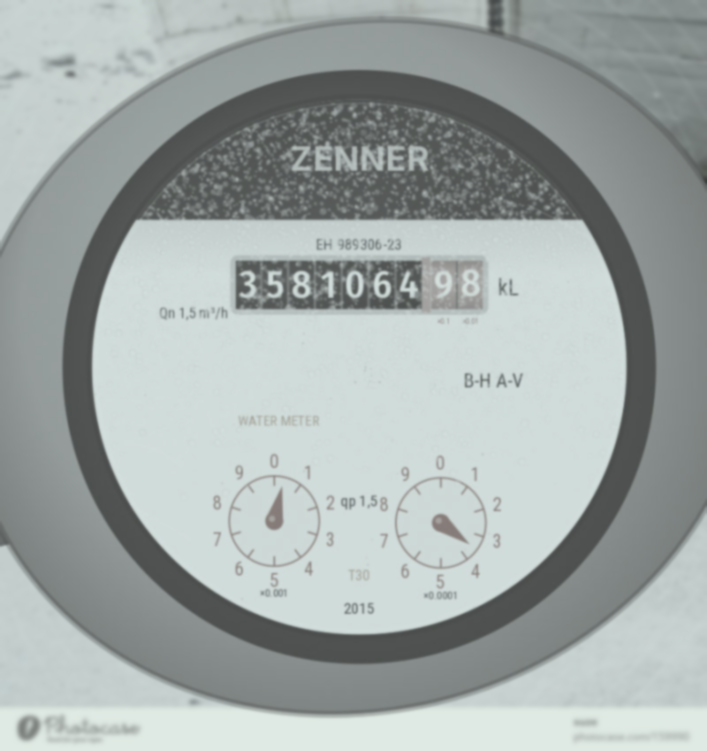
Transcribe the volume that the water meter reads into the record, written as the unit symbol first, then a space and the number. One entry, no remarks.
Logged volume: kL 3581064.9803
